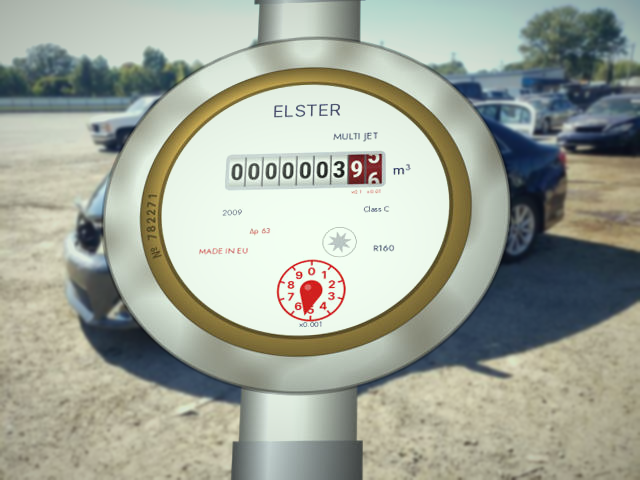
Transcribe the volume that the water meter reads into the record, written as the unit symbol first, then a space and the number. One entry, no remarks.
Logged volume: m³ 3.955
